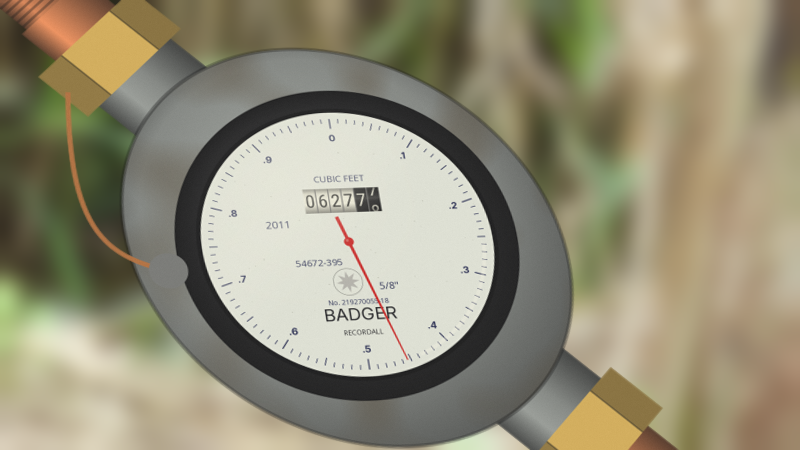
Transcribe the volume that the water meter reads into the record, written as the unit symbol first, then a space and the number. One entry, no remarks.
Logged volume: ft³ 62777.45
